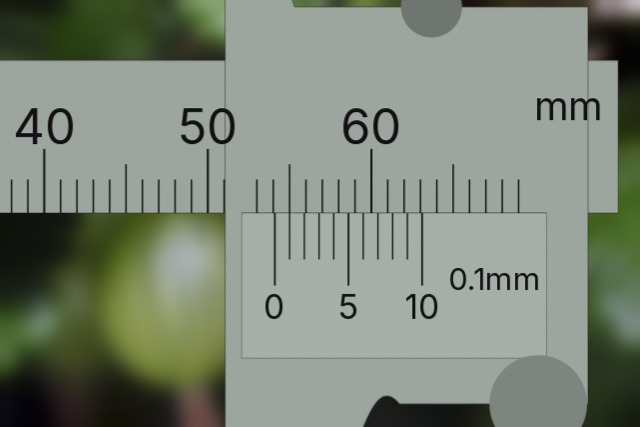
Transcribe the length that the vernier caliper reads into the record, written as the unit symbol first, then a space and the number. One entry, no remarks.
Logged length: mm 54.1
